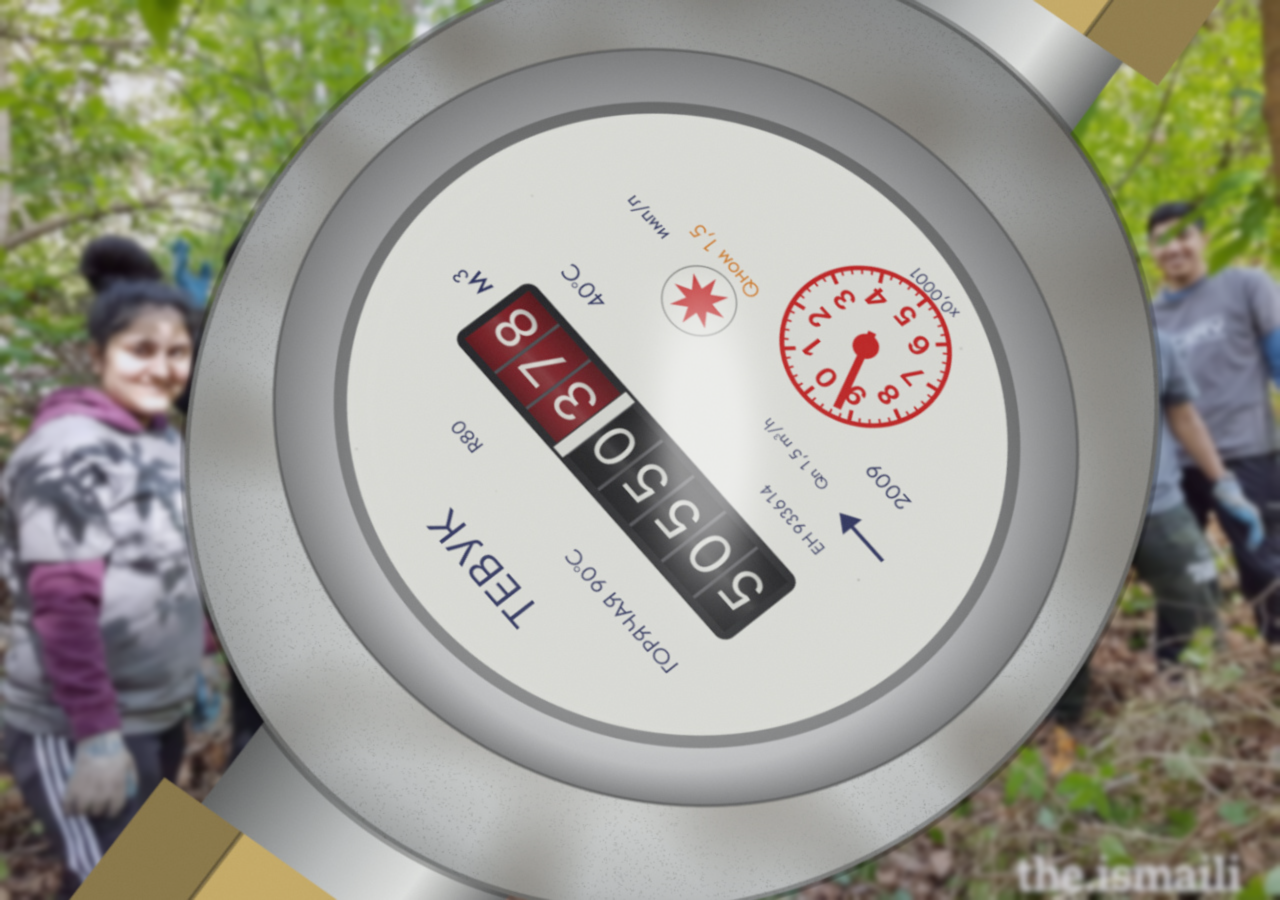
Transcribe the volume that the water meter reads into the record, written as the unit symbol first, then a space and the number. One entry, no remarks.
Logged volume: m³ 50550.3779
